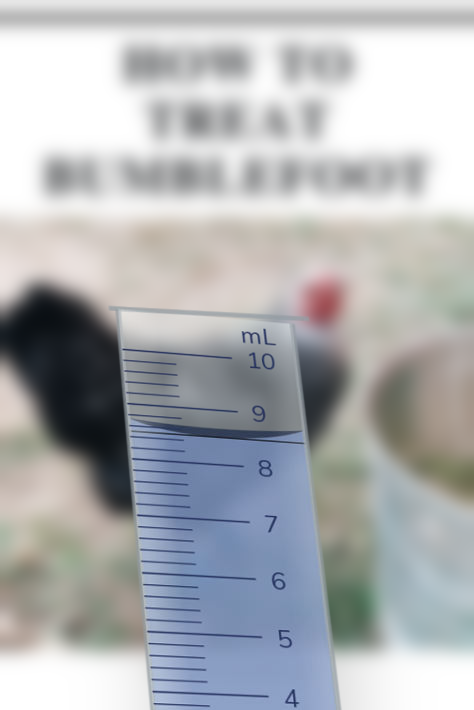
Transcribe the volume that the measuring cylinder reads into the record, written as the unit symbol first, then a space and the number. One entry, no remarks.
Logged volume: mL 8.5
